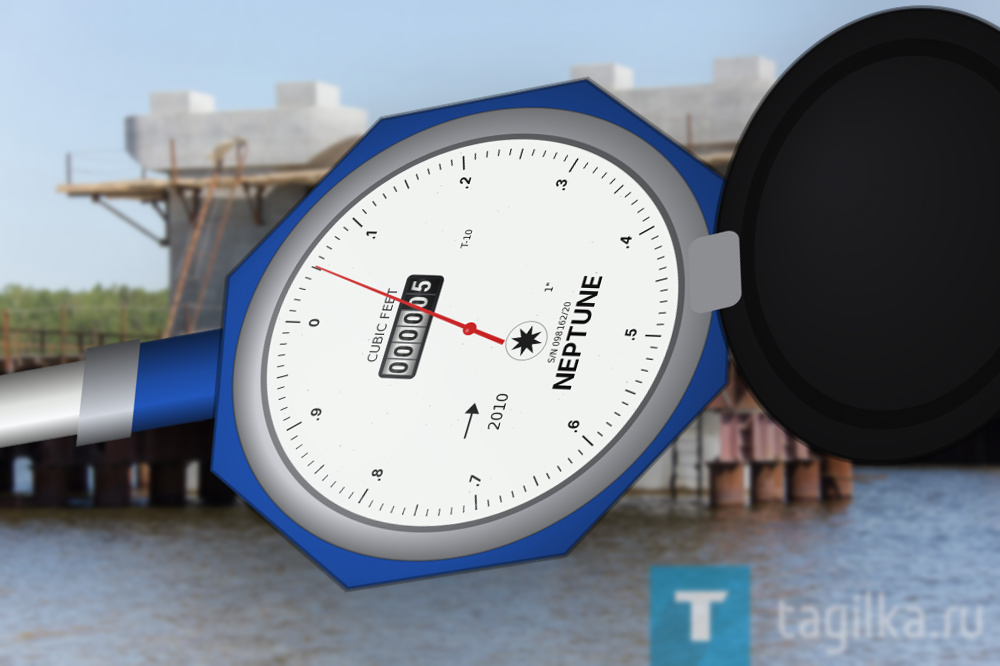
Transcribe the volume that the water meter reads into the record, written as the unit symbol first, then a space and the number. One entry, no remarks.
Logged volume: ft³ 5.05
